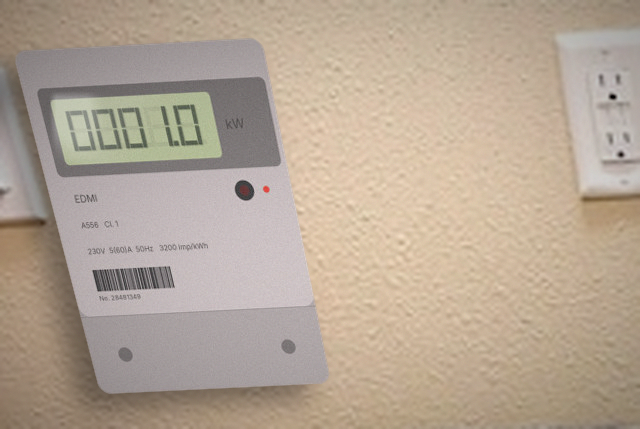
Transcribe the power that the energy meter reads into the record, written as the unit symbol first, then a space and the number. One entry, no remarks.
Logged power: kW 1.0
